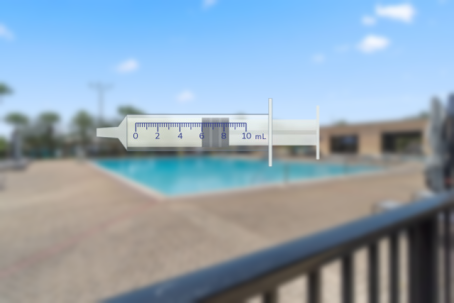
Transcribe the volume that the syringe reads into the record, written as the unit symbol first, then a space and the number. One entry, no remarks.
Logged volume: mL 6
